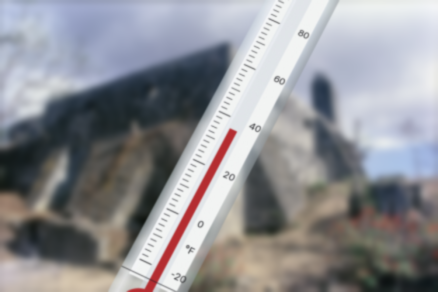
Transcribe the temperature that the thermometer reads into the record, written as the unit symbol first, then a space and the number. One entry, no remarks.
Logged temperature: °F 36
